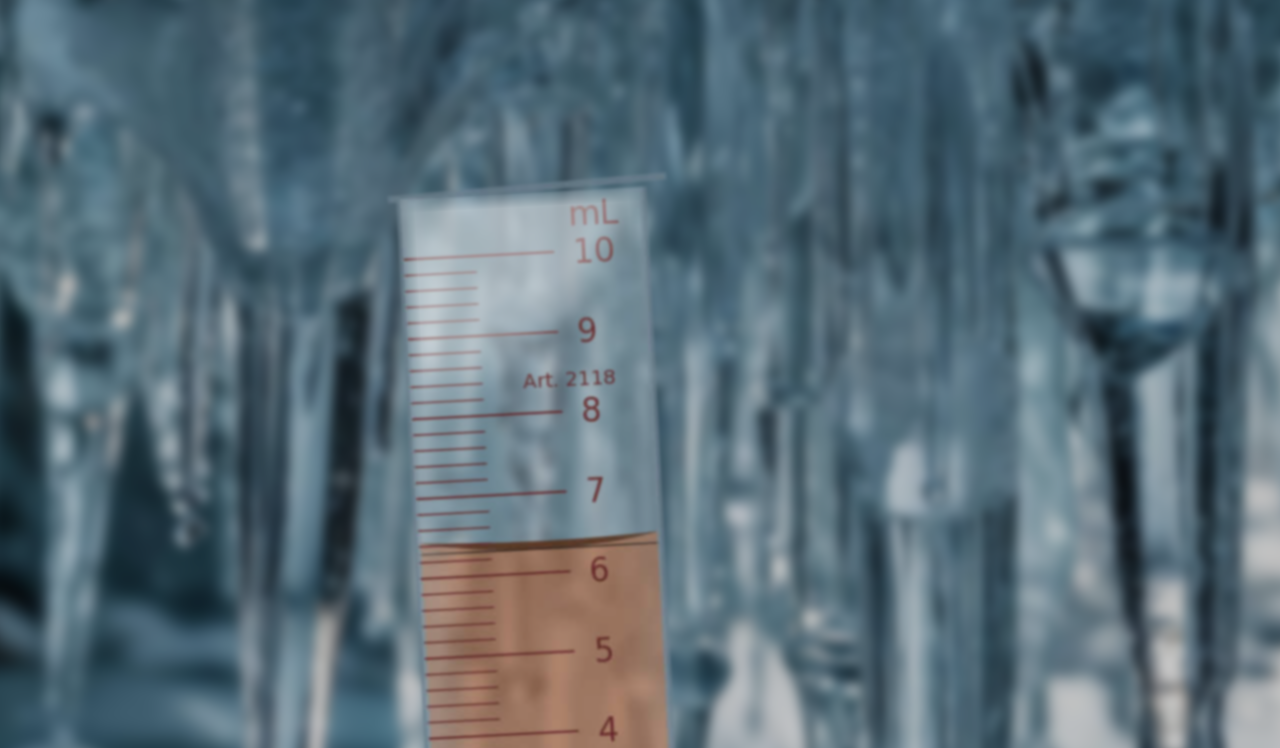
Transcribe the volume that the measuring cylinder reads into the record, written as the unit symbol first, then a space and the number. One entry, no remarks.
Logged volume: mL 6.3
